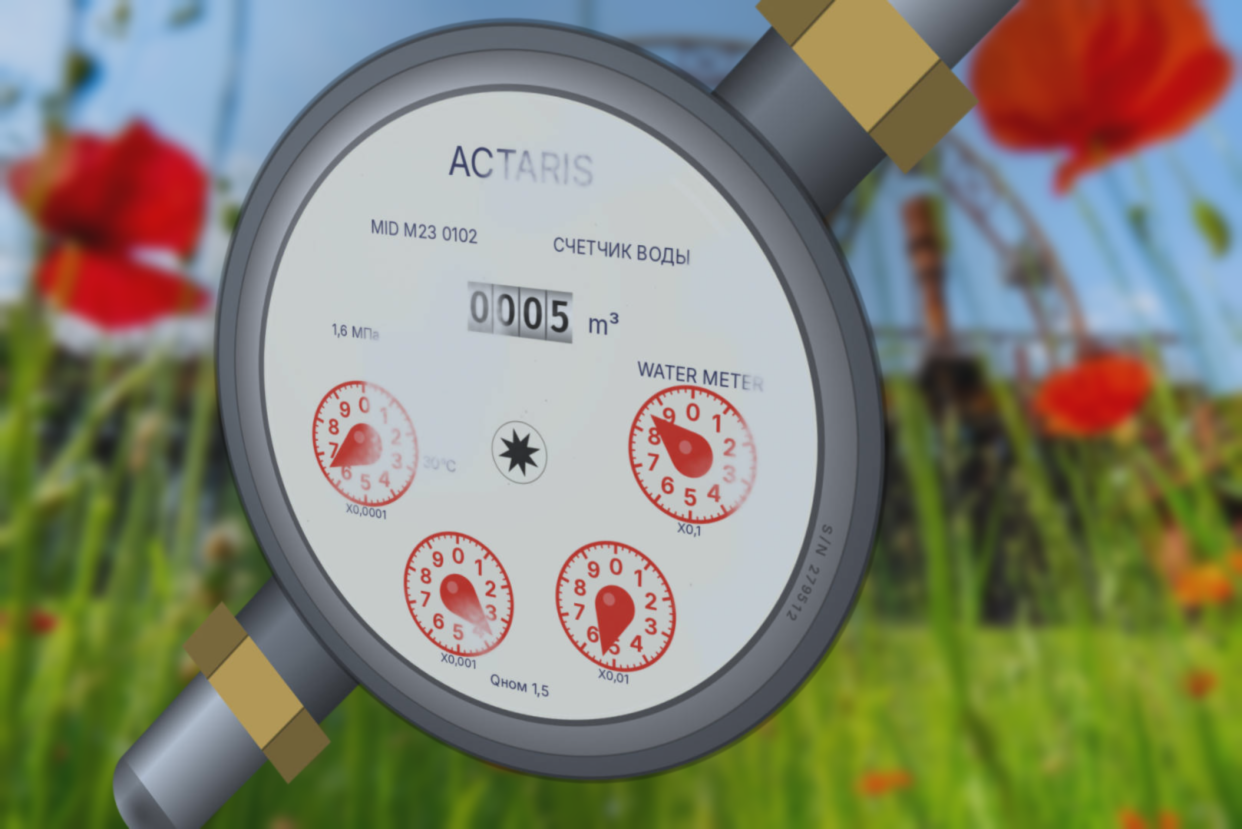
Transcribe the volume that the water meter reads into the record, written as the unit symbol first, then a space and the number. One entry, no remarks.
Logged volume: m³ 5.8536
